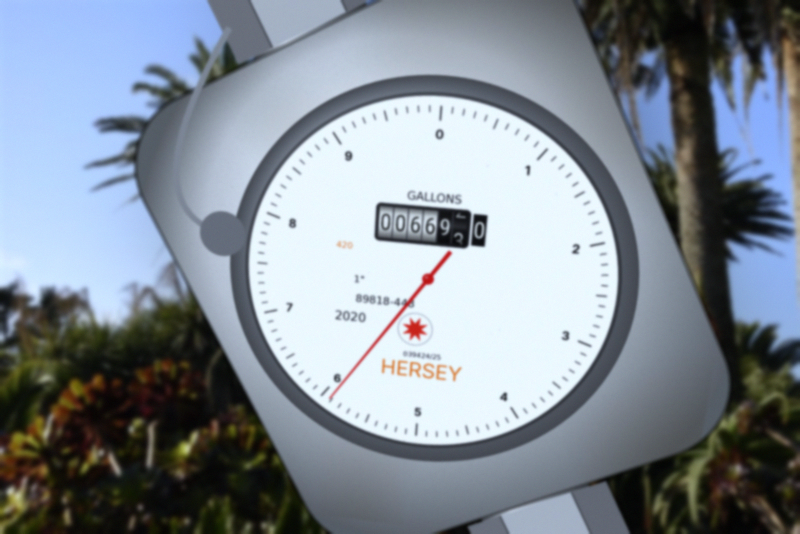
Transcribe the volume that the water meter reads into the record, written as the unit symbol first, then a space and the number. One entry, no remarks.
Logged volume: gal 66925.9
